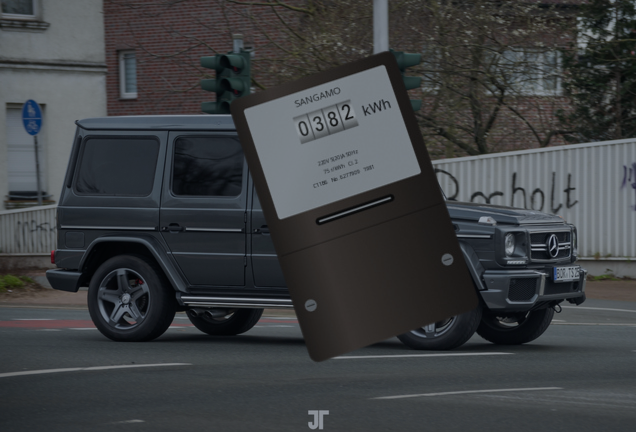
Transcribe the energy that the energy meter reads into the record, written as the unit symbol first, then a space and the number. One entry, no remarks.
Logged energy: kWh 382
